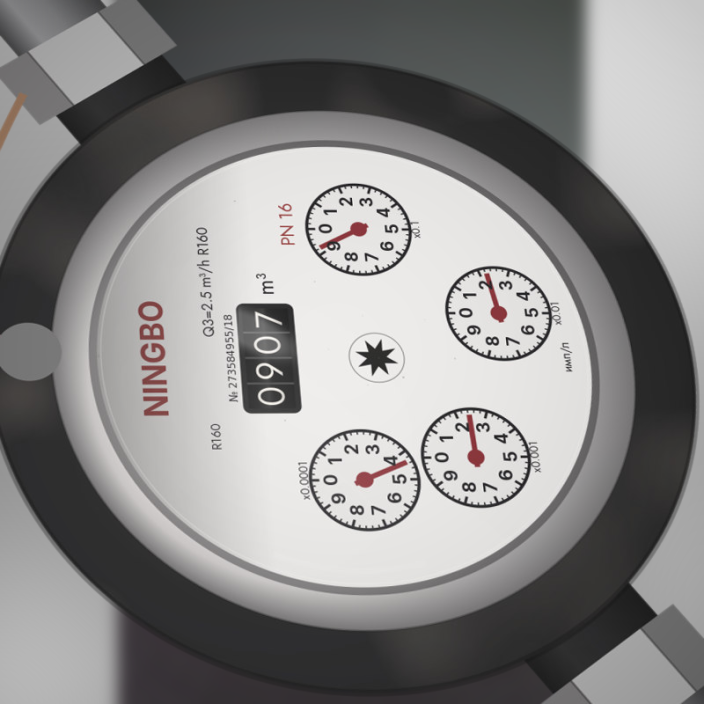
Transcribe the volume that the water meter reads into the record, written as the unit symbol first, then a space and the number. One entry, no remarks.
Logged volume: m³ 906.9224
